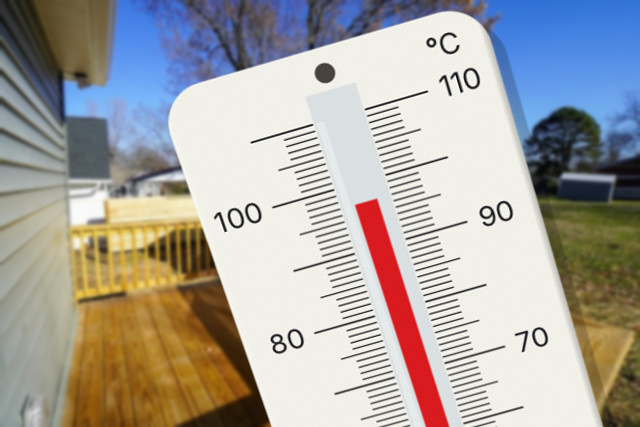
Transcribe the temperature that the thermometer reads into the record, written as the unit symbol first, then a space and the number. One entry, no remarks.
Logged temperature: °C 97
